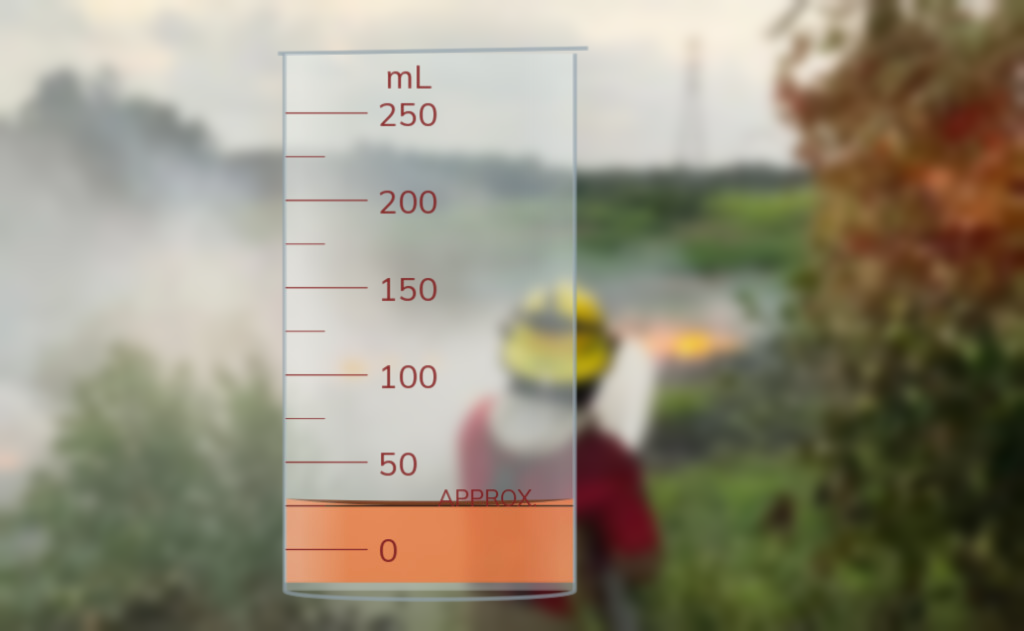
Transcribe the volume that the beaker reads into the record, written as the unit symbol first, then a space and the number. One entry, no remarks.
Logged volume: mL 25
